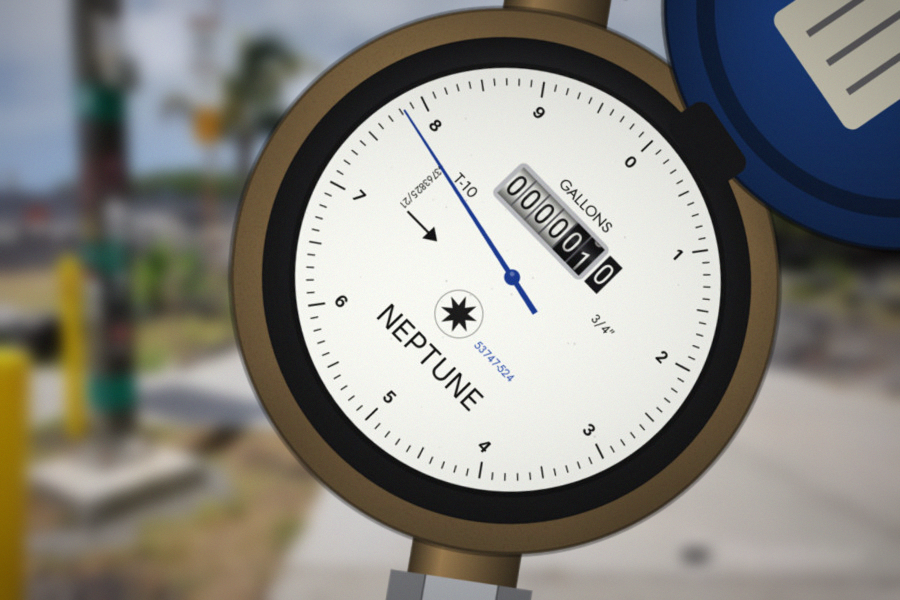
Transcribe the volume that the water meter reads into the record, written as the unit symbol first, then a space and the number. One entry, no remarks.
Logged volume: gal 7.8
